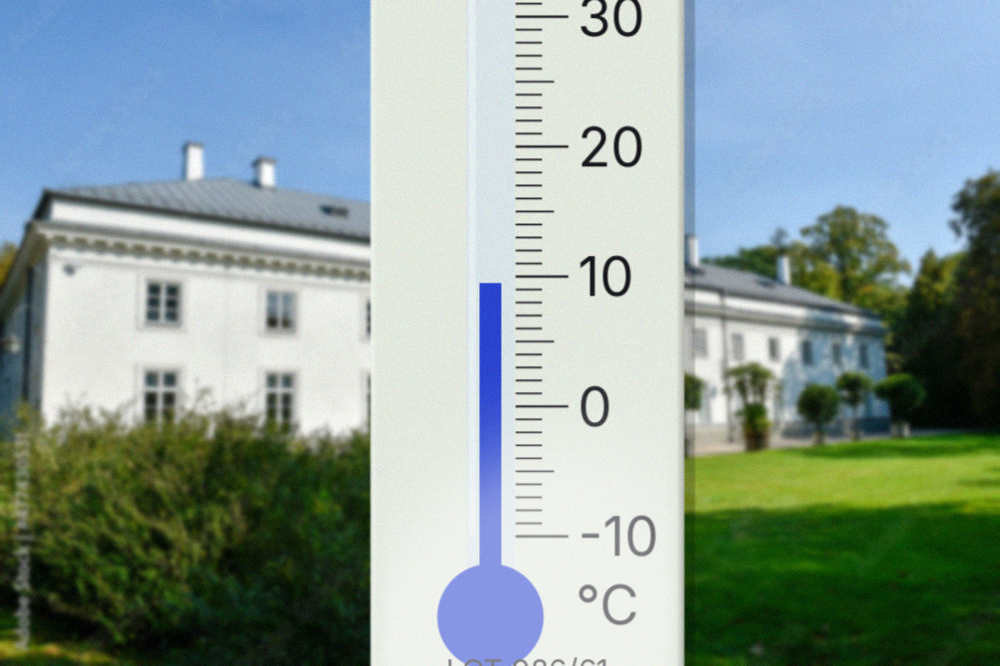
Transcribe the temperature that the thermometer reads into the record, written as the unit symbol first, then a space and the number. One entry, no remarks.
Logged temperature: °C 9.5
